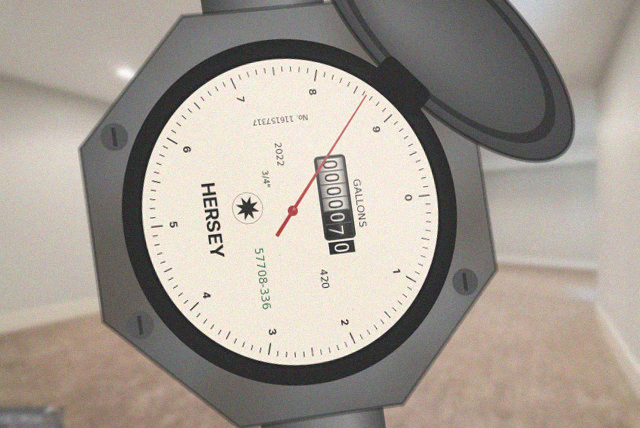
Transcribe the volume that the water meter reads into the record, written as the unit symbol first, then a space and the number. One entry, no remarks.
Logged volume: gal 68.6
